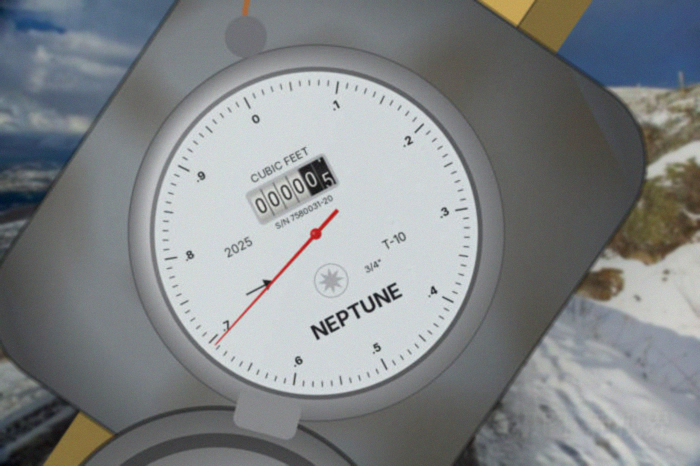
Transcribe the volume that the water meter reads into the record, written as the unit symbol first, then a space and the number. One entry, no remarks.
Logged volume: ft³ 4.69
